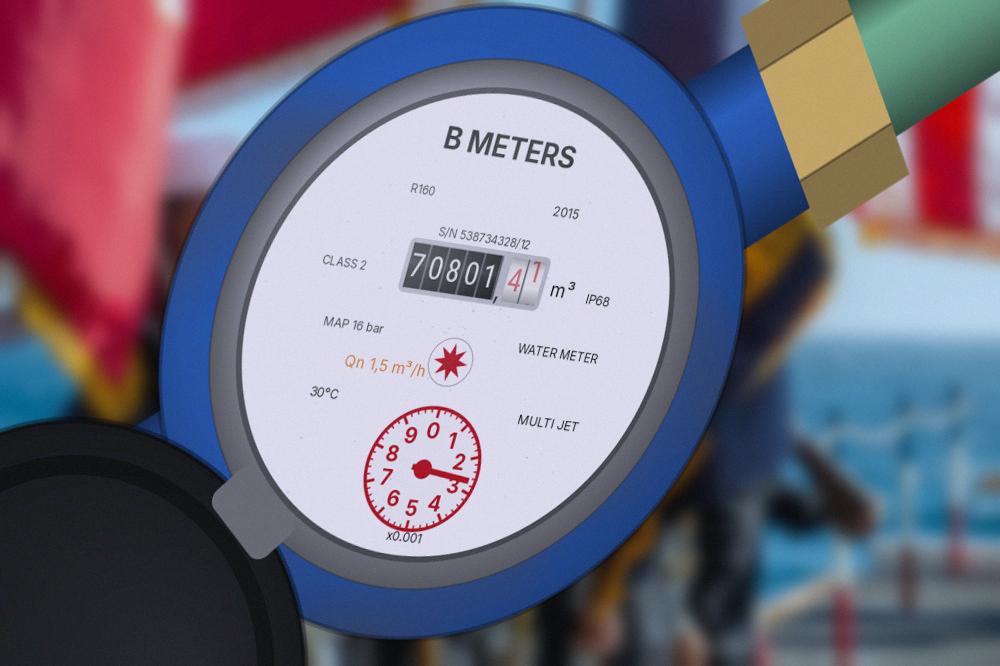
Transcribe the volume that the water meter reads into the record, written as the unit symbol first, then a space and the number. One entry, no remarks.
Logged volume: m³ 70801.412
